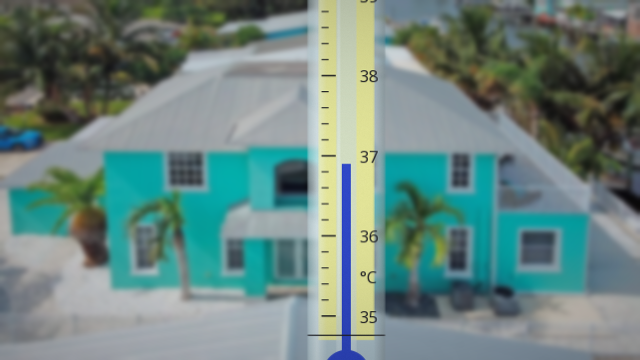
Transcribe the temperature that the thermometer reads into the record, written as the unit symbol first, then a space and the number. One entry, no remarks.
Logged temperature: °C 36.9
